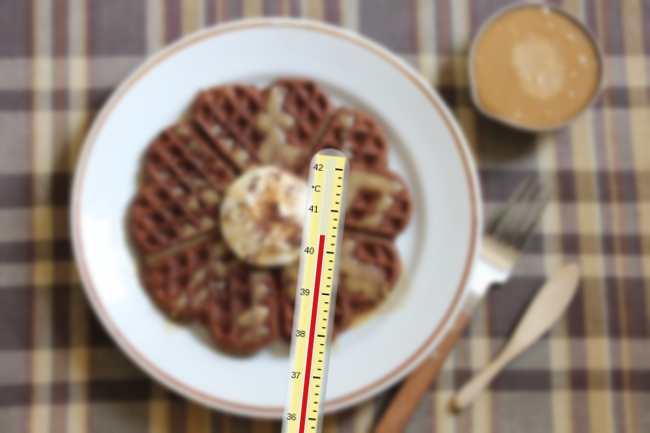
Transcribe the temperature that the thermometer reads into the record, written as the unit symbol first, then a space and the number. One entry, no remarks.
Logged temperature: °C 40.4
